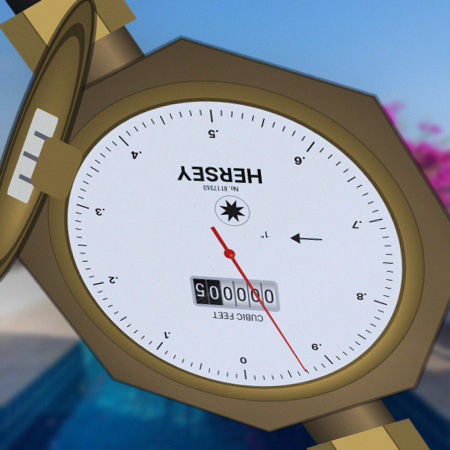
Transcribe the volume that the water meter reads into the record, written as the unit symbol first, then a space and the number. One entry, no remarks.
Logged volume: ft³ 4.93
